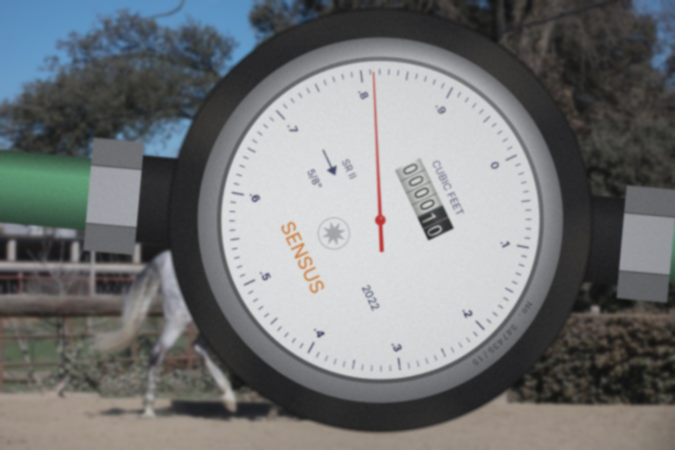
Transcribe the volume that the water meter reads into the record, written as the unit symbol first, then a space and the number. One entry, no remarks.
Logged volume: ft³ 9.81
